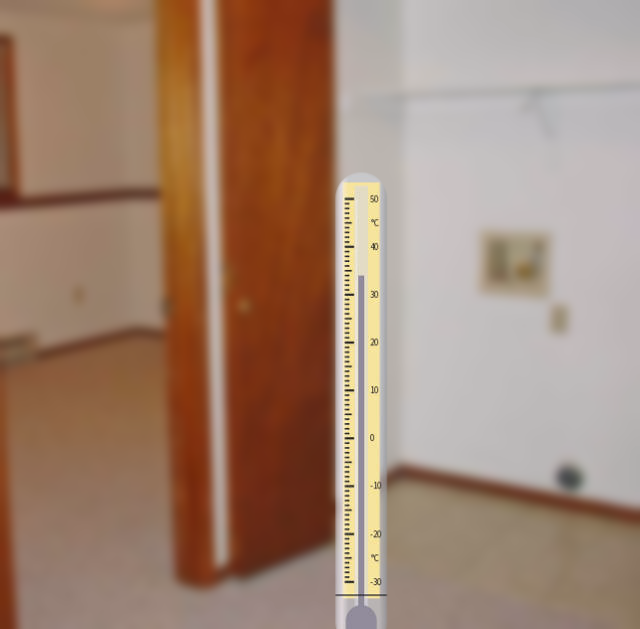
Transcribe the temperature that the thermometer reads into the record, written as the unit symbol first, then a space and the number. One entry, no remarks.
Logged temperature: °C 34
